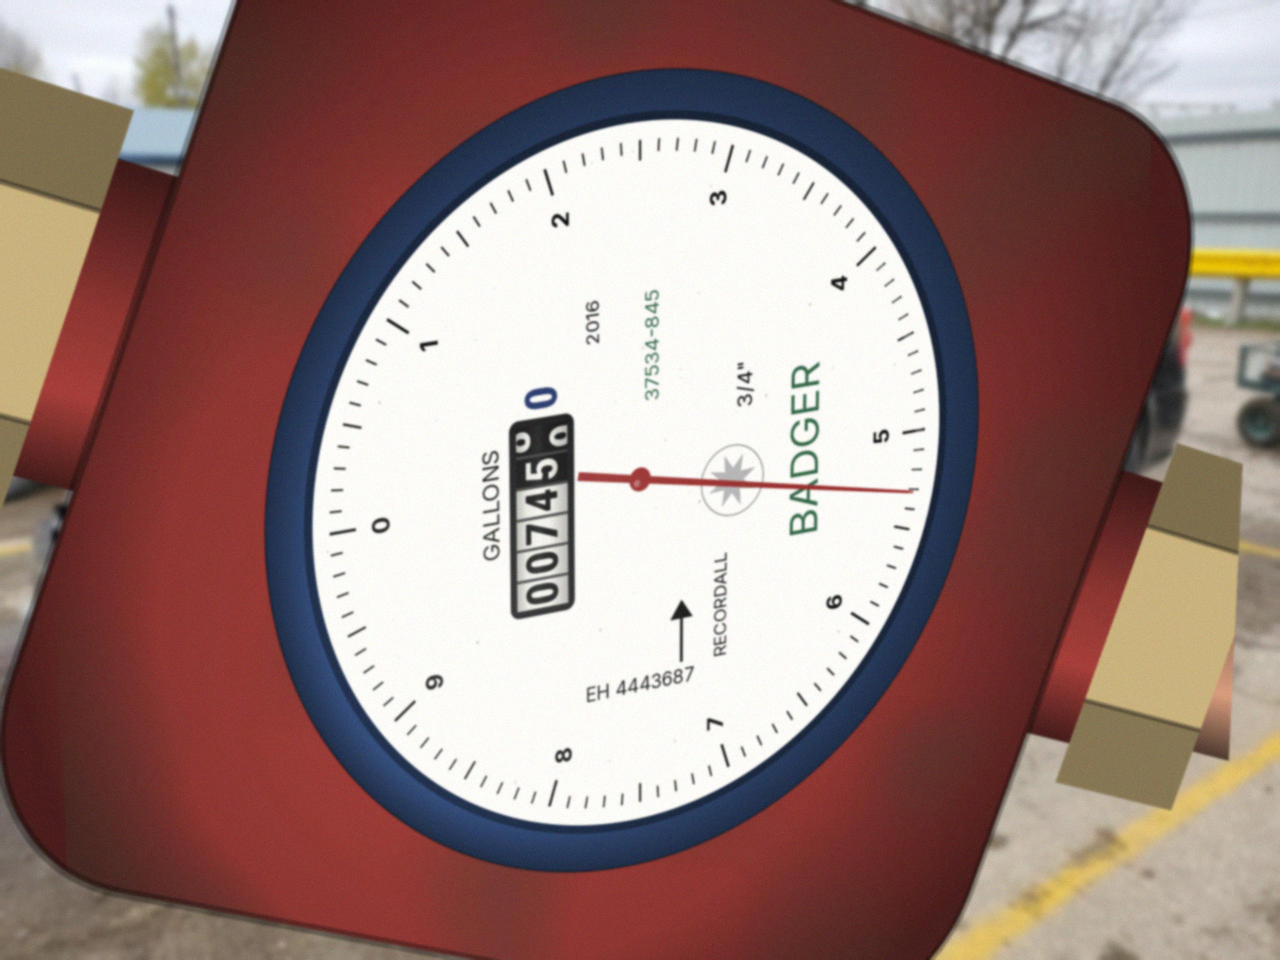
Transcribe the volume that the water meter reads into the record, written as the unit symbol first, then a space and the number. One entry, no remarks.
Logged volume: gal 74585.3
